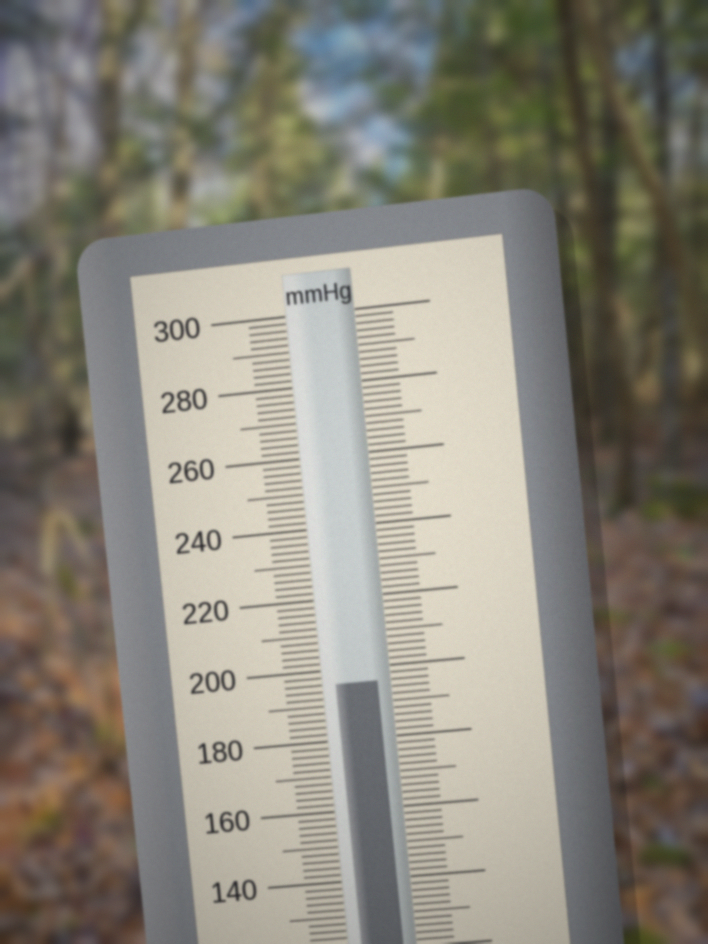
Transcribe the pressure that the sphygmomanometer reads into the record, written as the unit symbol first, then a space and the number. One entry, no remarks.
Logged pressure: mmHg 196
